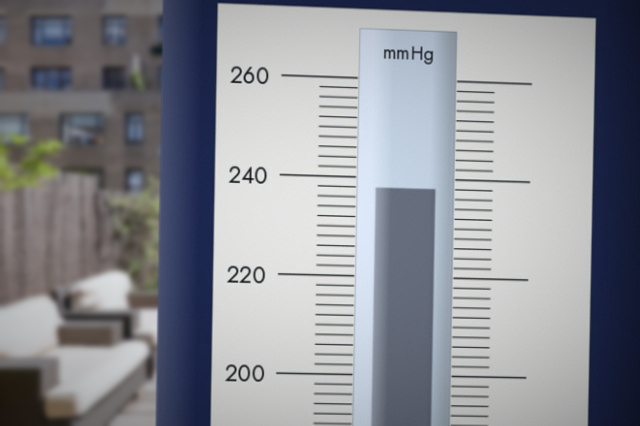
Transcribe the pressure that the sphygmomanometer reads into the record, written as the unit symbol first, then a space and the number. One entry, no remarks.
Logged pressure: mmHg 238
